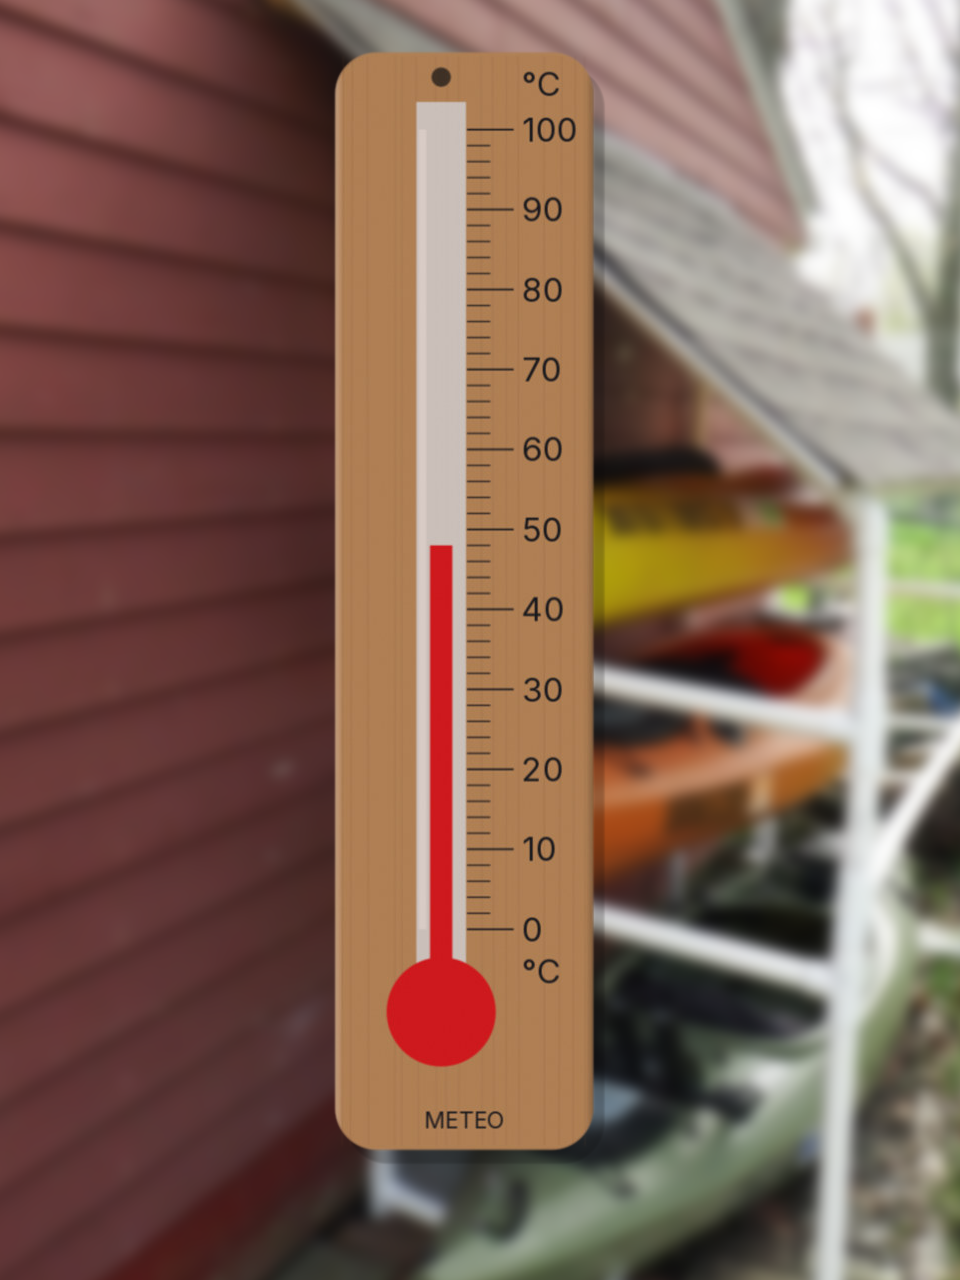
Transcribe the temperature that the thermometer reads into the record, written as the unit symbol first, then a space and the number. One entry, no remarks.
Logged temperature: °C 48
